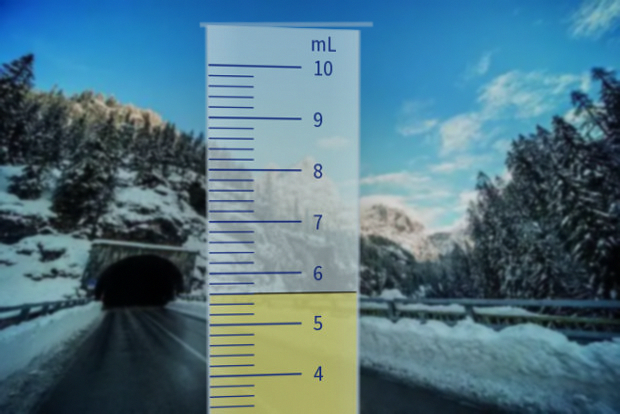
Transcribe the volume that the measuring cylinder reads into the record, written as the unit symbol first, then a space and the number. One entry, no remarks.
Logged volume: mL 5.6
